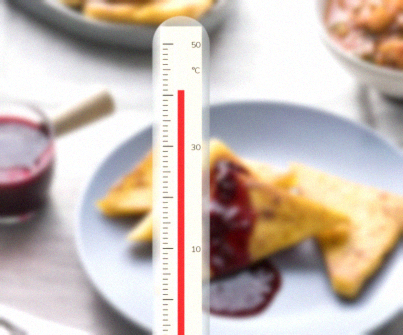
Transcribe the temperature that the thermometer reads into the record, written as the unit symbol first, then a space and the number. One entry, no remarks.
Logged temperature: °C 41
